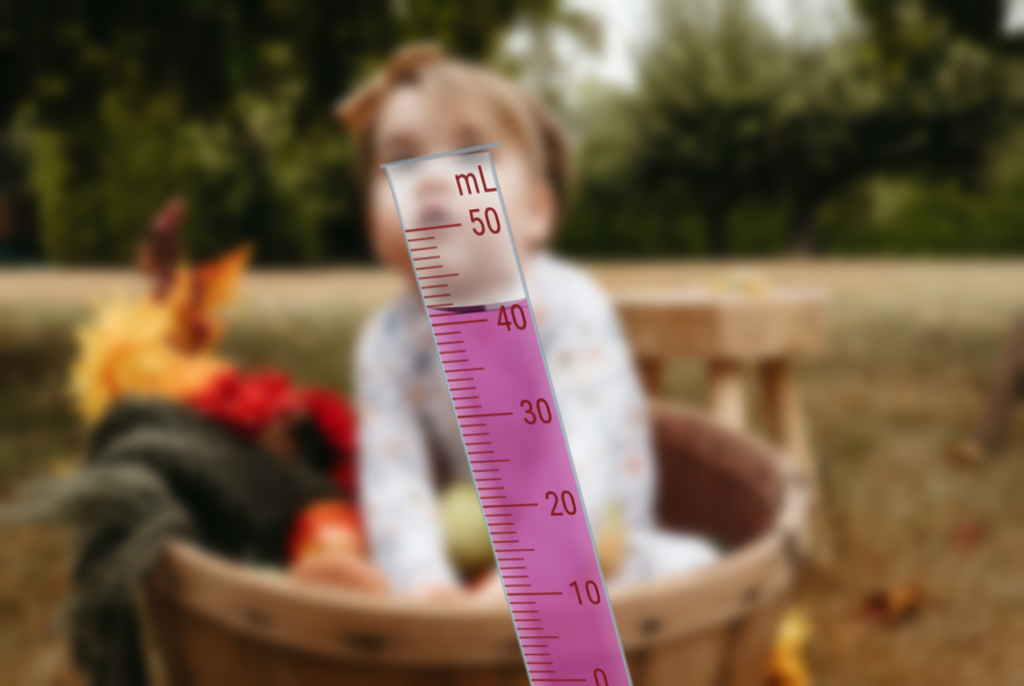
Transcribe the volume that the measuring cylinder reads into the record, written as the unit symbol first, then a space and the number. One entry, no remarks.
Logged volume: mL 41
